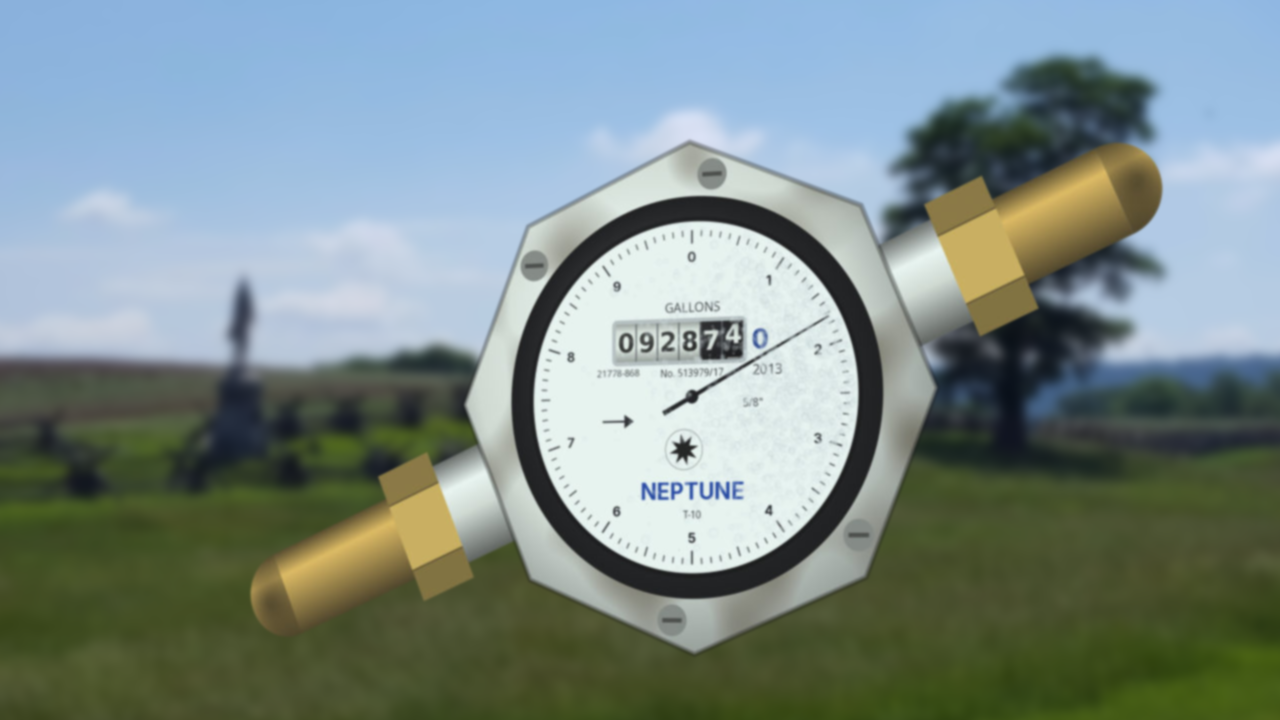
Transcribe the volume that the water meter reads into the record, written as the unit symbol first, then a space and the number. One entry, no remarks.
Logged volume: gal 928741.7
